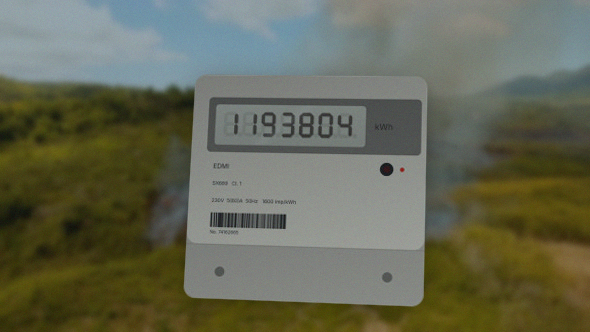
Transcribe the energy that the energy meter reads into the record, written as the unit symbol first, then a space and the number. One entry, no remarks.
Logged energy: kWh 1193804
